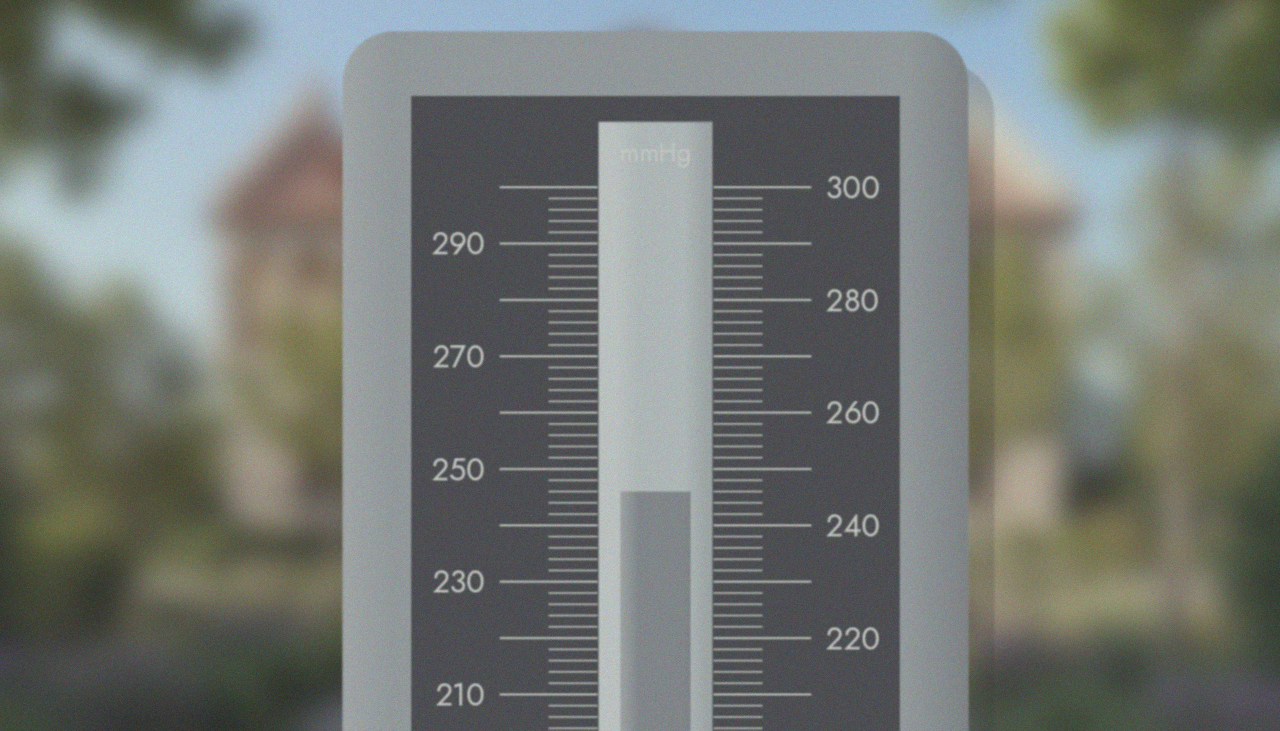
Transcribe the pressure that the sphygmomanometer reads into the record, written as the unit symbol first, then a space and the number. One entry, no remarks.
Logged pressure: mmHg 246
